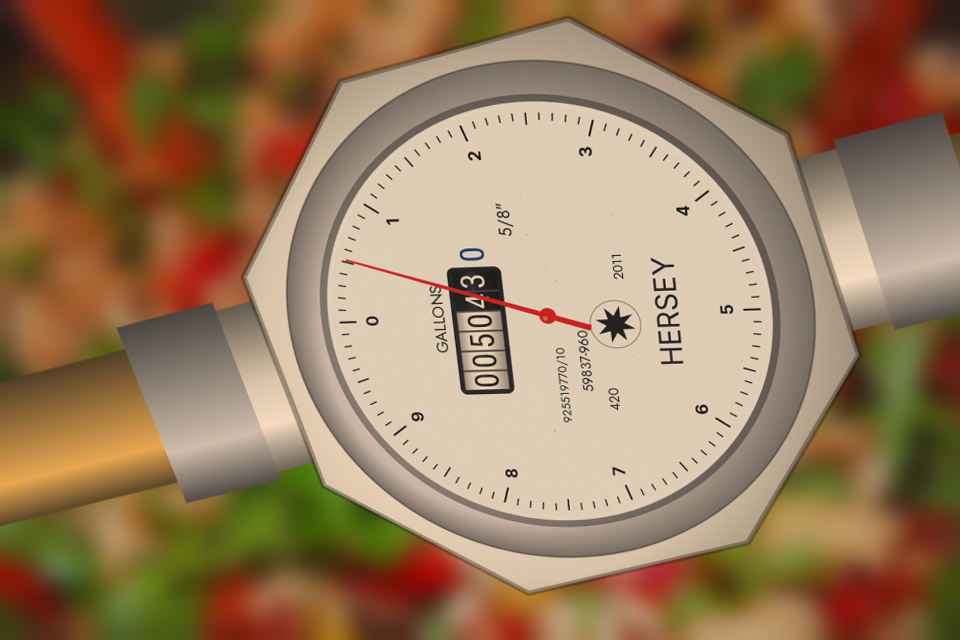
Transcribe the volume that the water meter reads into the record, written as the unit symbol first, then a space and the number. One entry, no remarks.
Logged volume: gal 50430.5
